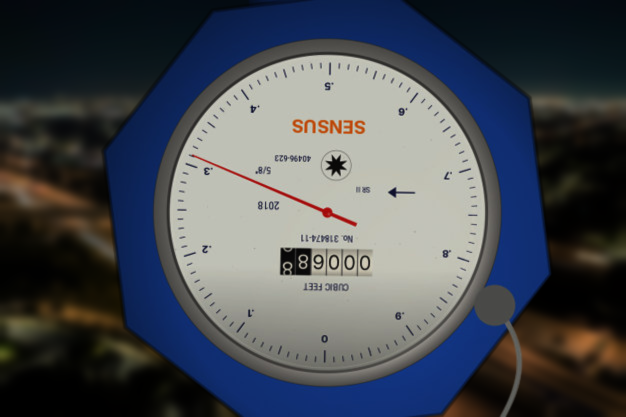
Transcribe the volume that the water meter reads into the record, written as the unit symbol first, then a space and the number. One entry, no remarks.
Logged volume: ft³ 688.31
